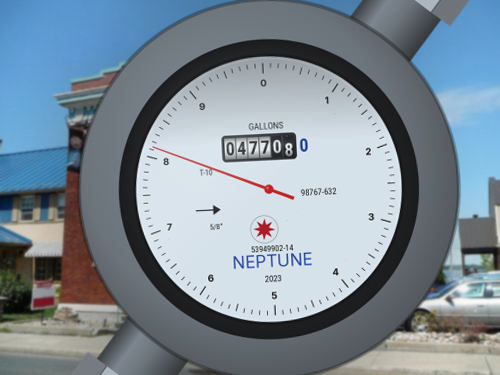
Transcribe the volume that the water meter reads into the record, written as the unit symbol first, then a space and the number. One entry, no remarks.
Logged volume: gal 477078.1
